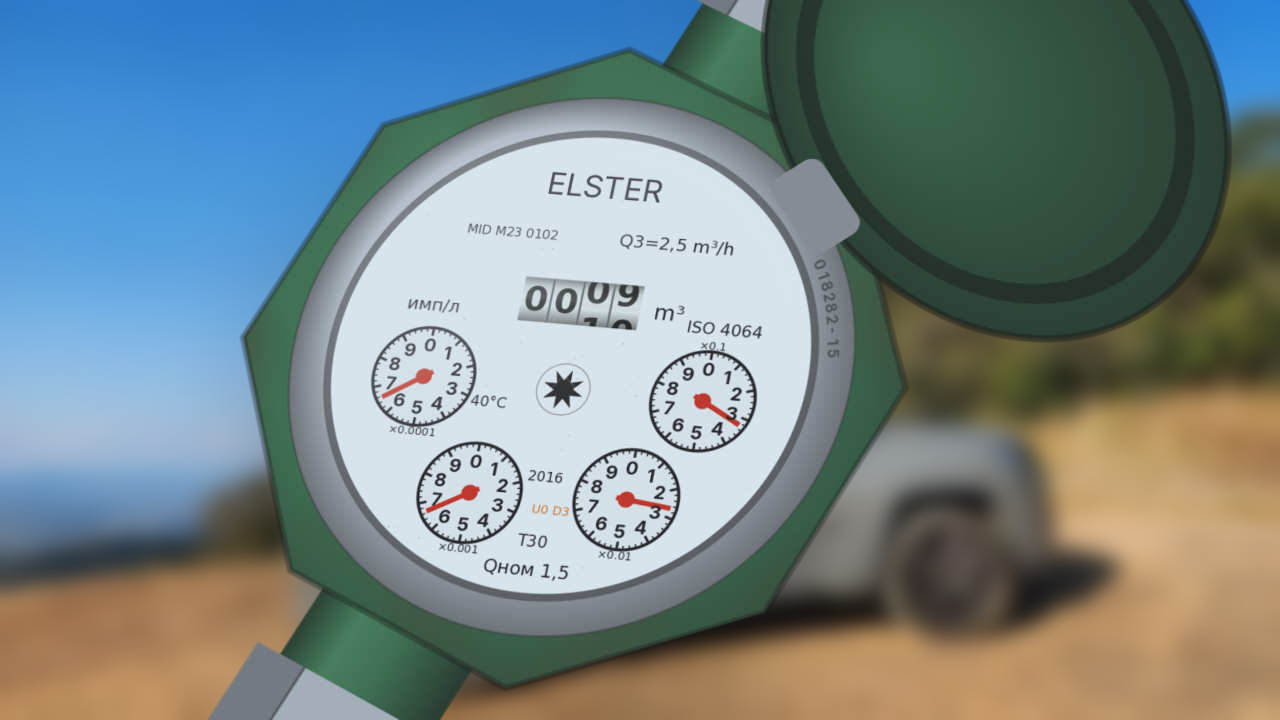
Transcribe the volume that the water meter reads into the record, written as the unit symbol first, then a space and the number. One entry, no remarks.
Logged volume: m³ 9.3266
